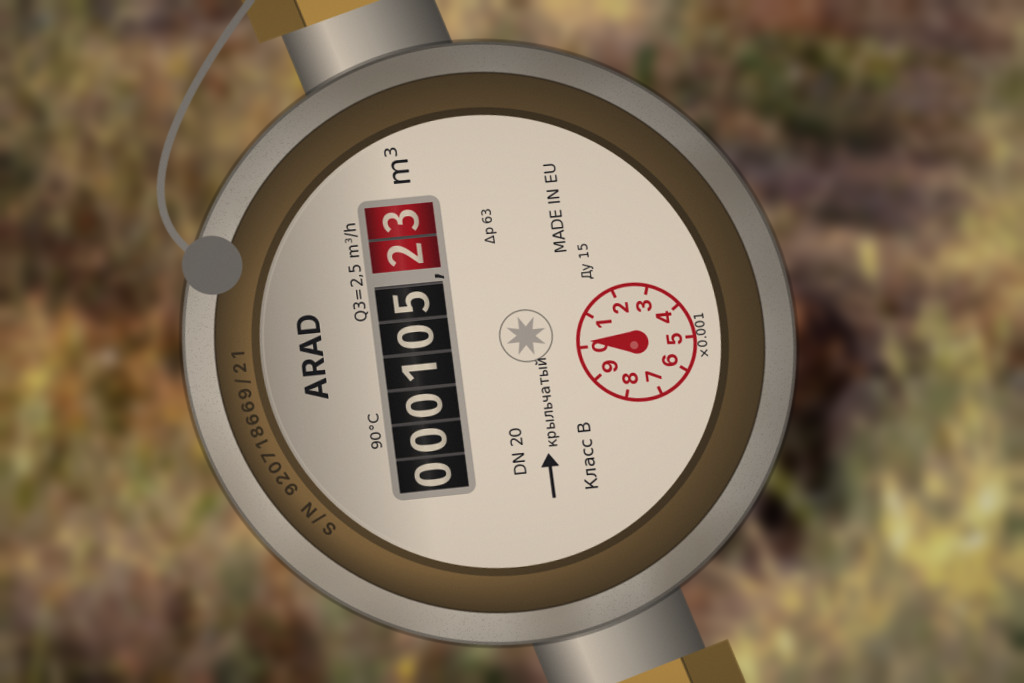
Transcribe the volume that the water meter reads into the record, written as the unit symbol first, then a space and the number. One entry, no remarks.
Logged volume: m³ 105.230
